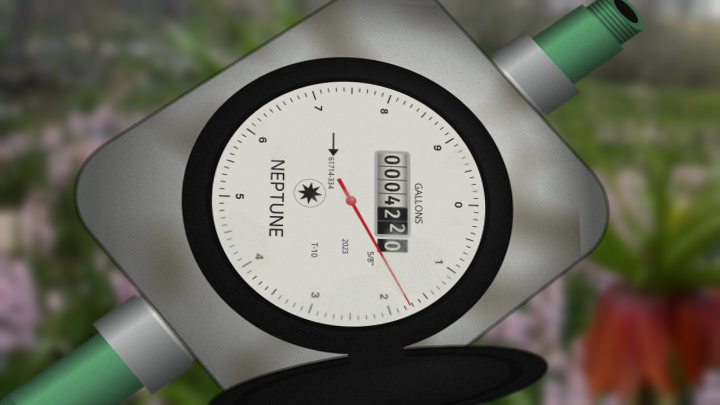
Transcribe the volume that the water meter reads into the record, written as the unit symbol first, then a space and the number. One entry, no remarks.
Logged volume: gal 4221.7
